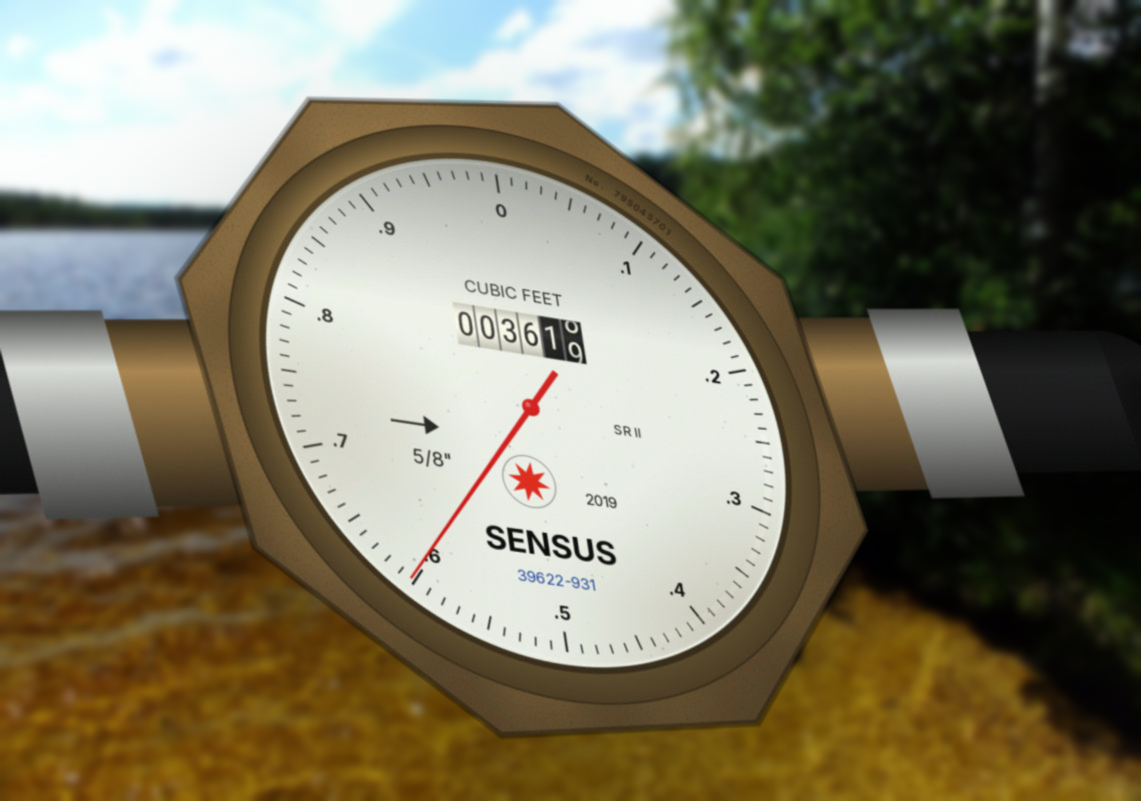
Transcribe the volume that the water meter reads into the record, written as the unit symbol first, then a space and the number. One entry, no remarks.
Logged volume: ft³ 3618.60
